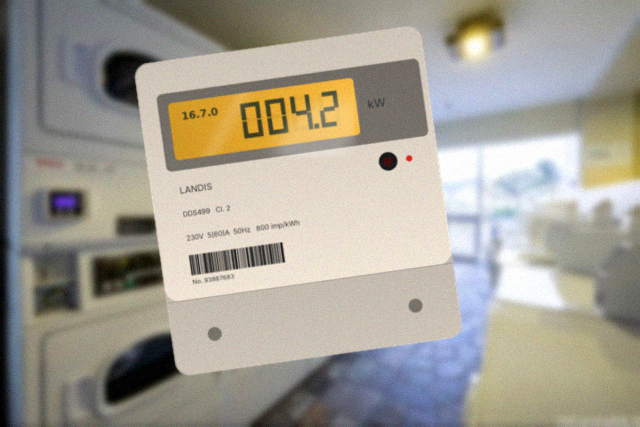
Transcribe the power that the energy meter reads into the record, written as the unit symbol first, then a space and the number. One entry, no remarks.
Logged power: kW 4.2
